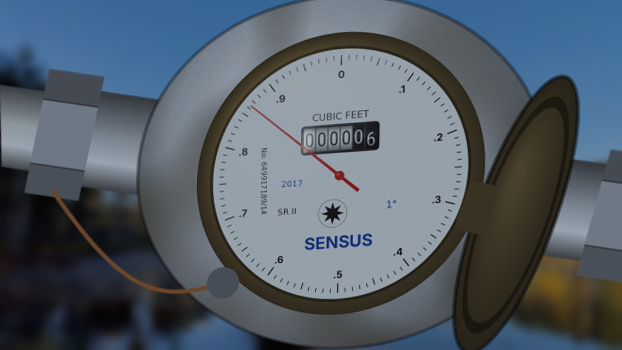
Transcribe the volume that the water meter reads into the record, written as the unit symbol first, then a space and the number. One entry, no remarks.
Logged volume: ft³ 5.86
